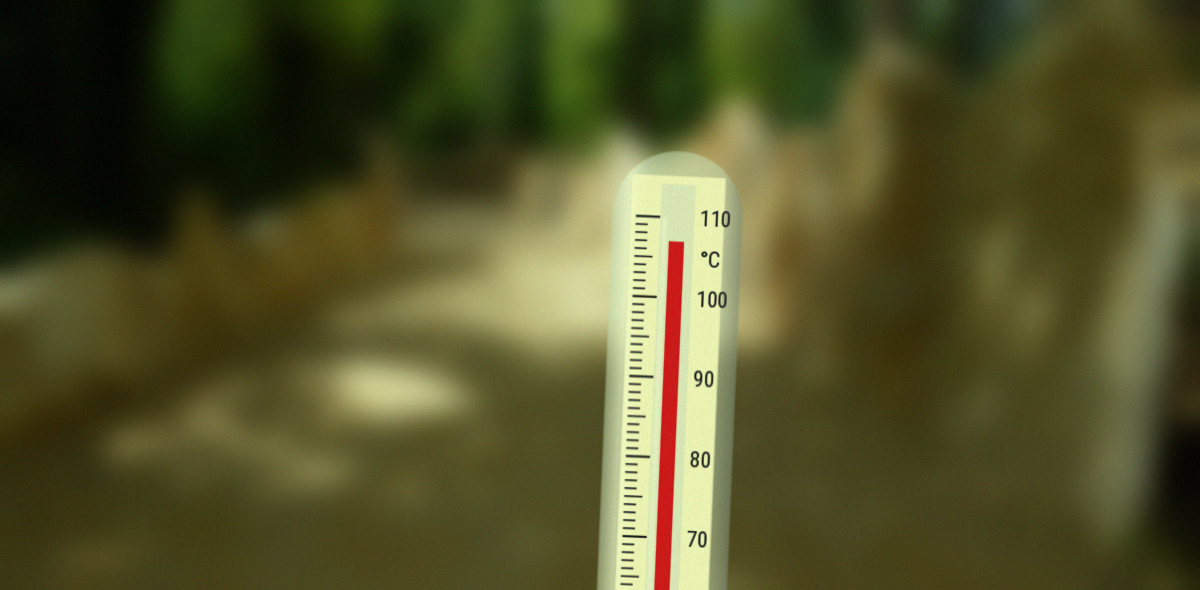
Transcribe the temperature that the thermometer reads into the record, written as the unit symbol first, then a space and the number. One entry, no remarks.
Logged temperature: °C 107
